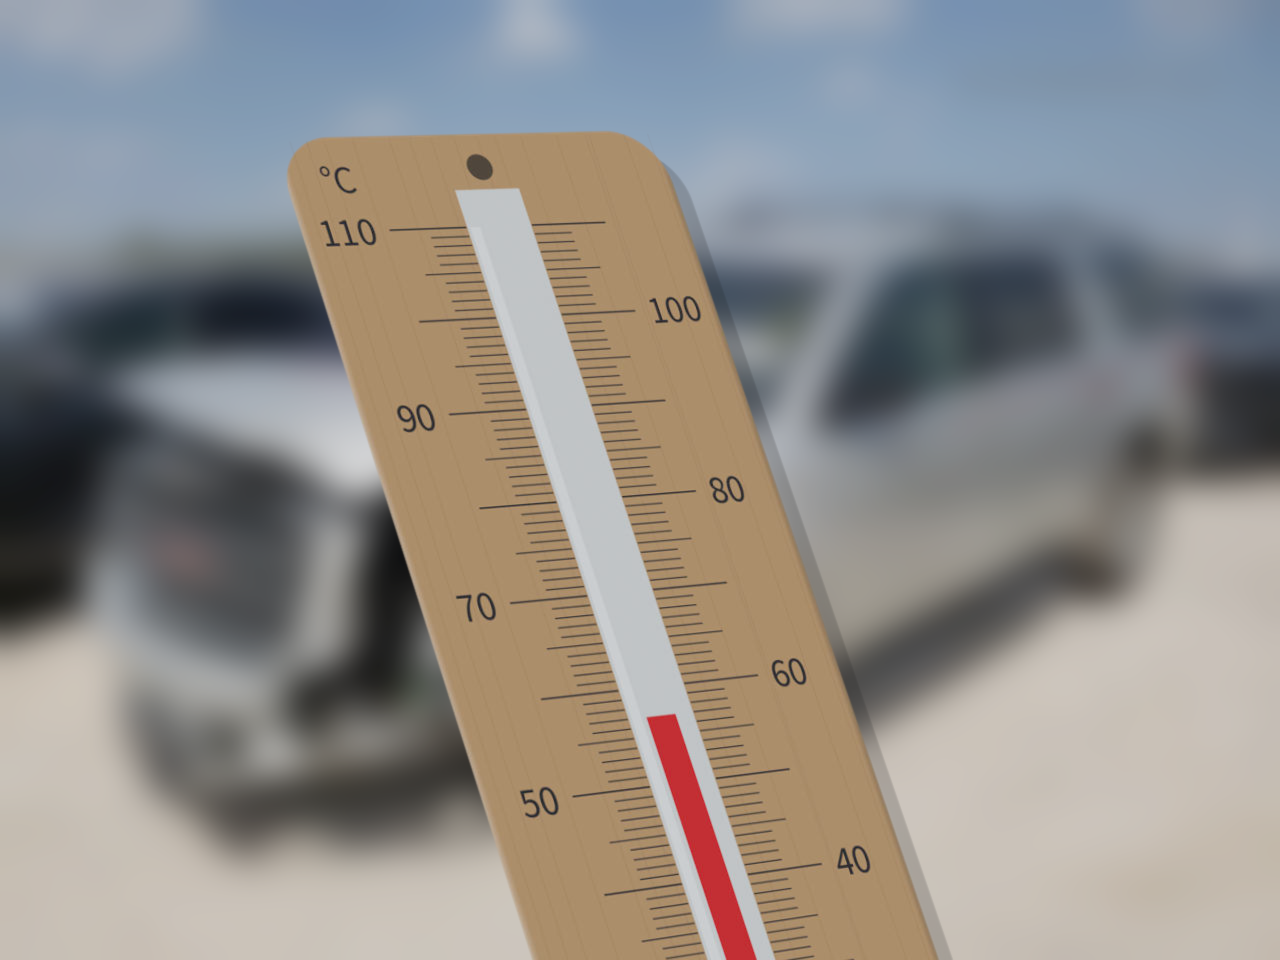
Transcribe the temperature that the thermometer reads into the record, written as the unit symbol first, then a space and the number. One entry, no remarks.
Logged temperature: °C 57
